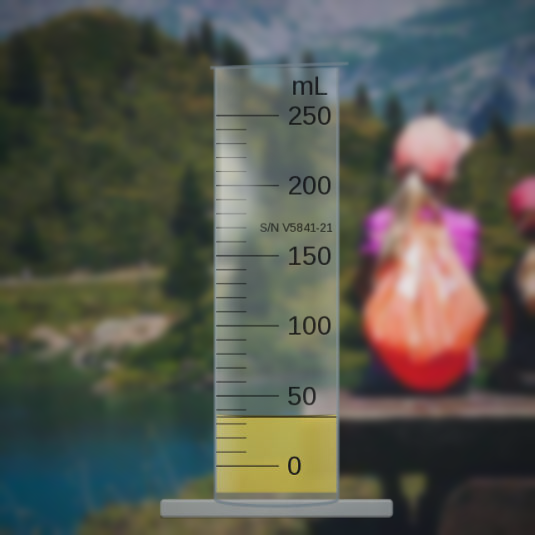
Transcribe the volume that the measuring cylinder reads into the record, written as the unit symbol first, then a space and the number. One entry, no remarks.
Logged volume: mL 35
